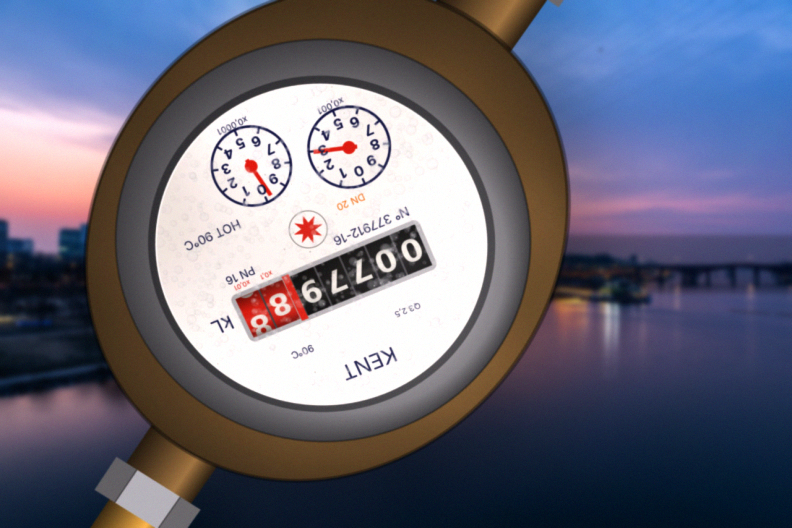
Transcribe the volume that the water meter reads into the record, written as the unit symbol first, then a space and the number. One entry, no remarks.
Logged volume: kL 779.8829
